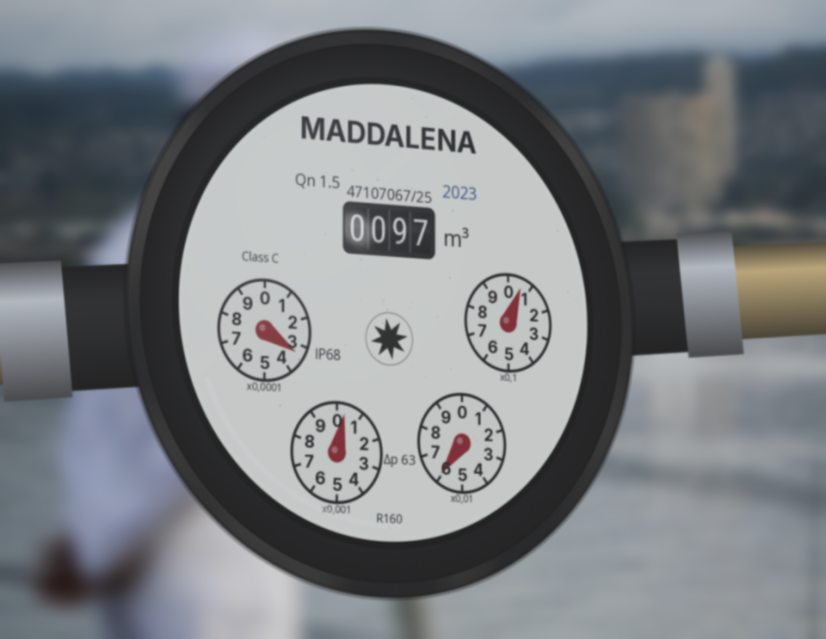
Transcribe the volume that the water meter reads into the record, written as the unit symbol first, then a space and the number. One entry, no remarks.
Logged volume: m³ 97.0603
